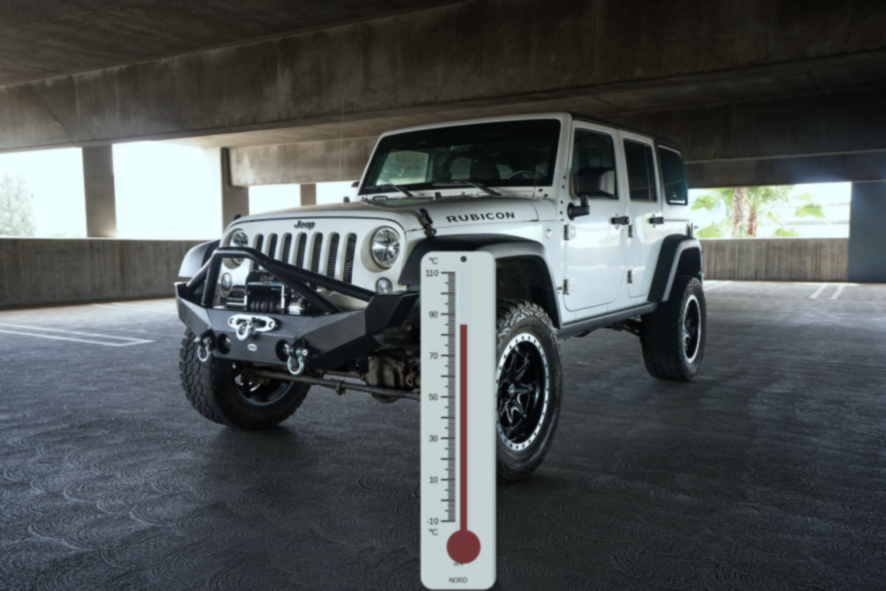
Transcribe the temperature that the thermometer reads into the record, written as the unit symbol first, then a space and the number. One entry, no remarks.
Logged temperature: °C 85
